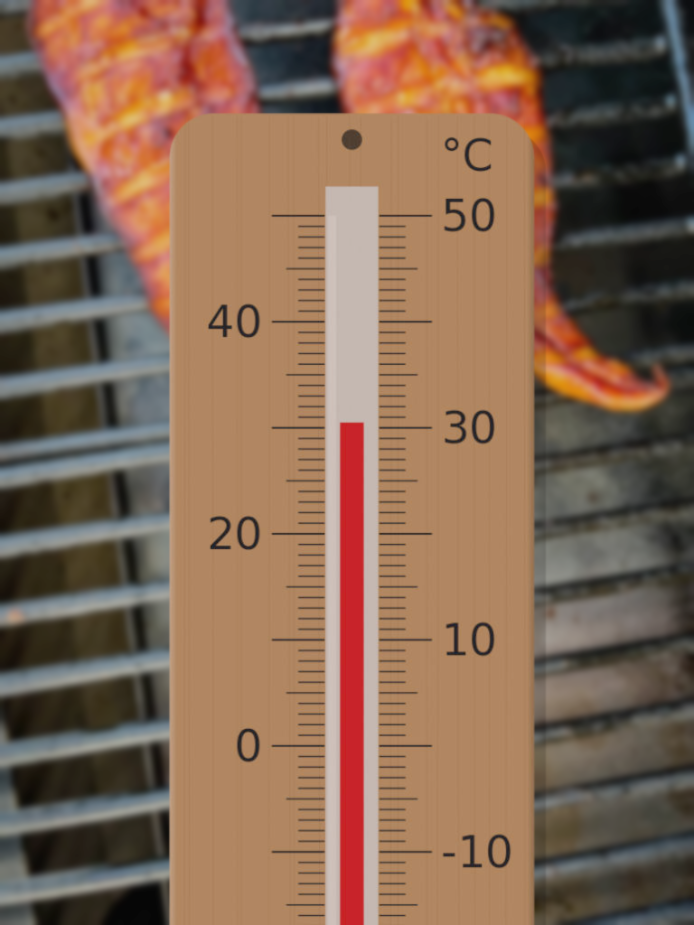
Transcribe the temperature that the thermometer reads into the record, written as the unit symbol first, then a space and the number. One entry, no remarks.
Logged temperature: °C 30.5
